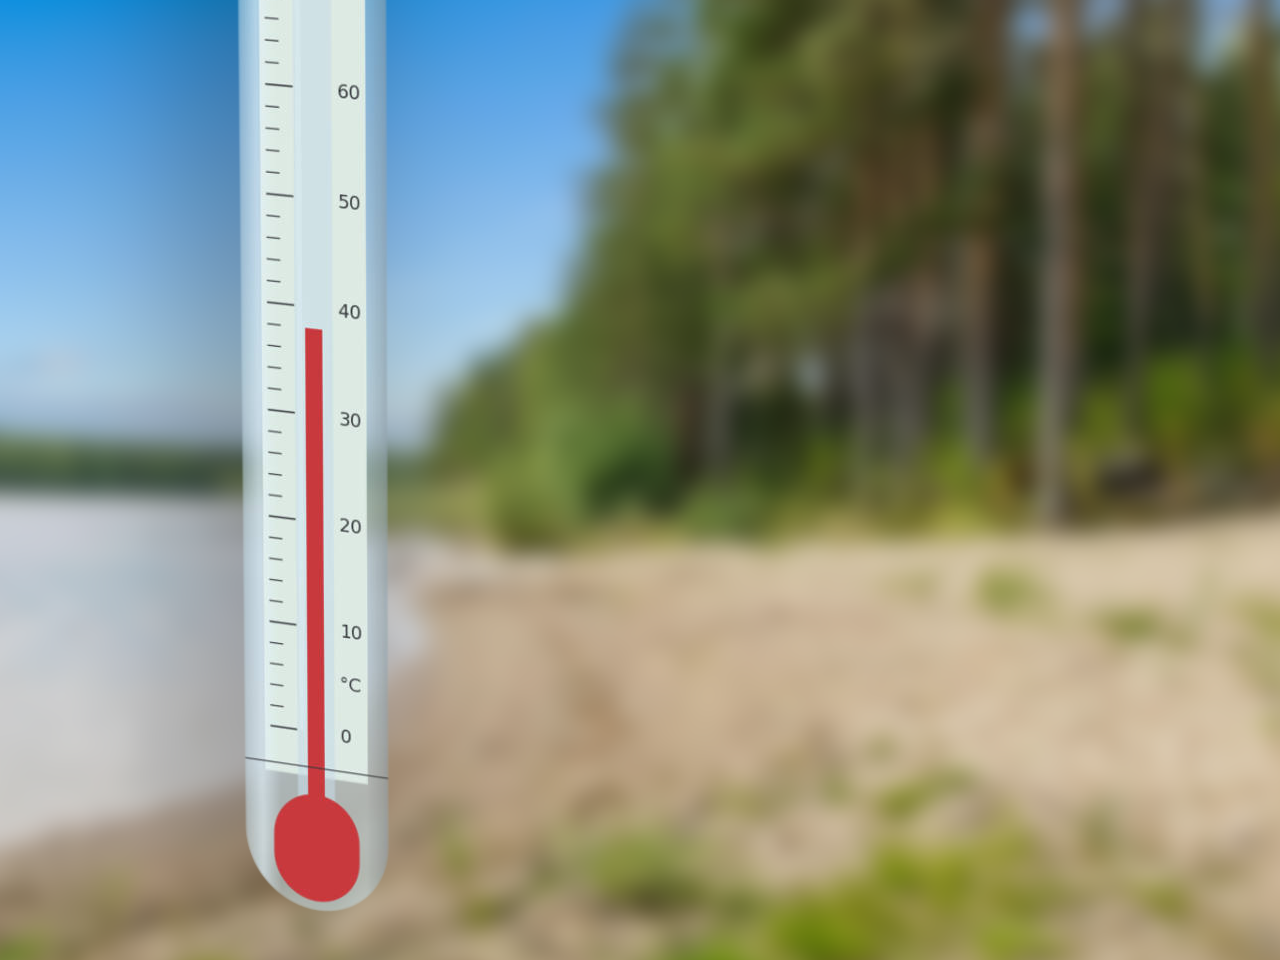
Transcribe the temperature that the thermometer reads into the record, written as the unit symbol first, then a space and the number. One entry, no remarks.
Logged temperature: °C 38
